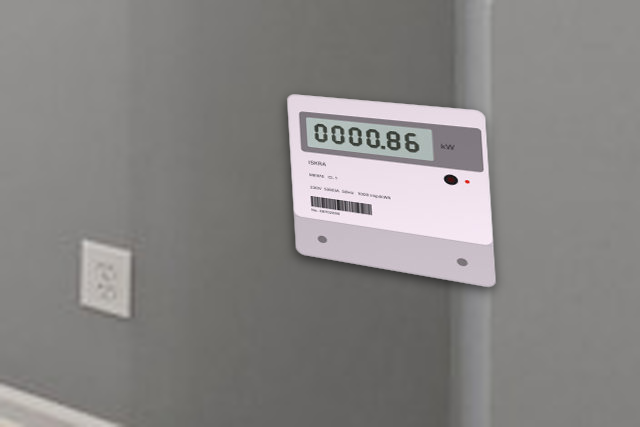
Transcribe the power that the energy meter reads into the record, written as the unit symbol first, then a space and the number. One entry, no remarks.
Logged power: kW 0.86
